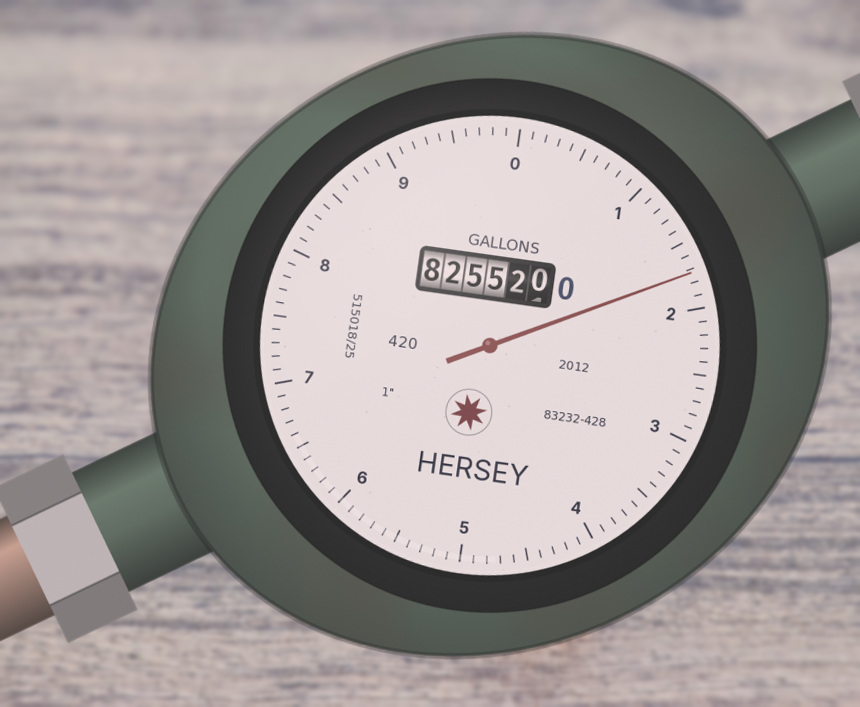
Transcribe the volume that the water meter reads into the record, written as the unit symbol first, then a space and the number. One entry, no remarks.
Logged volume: gal 8255201.7
